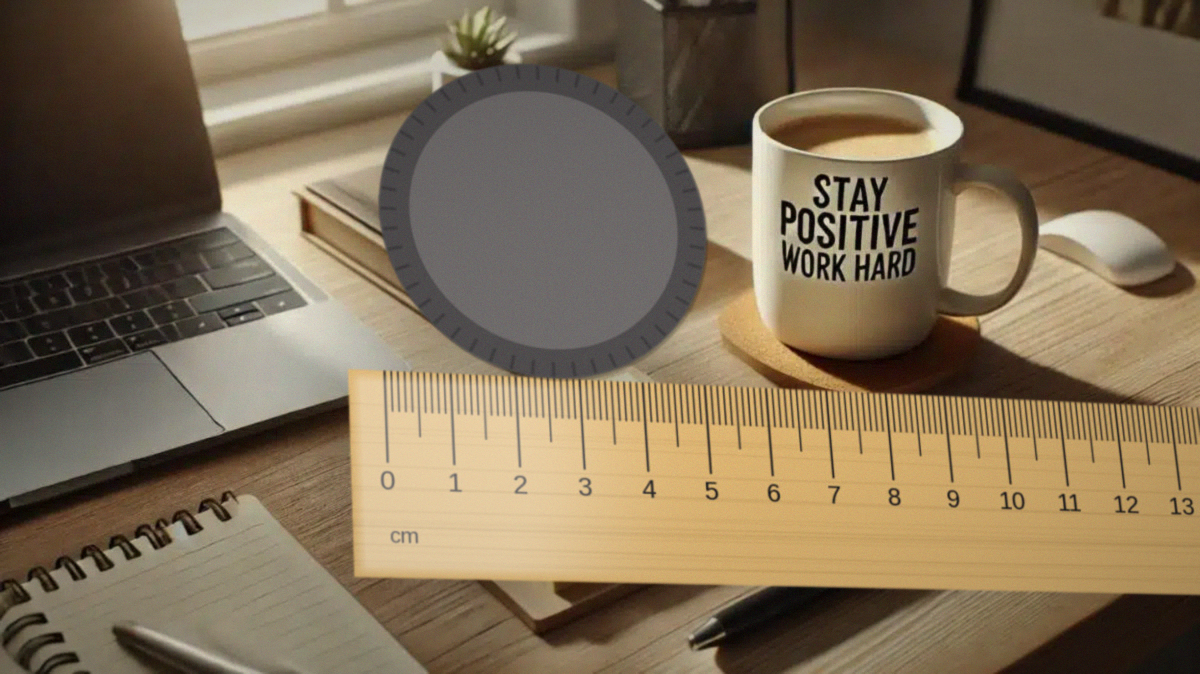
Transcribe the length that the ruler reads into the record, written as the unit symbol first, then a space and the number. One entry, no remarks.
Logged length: cm 5.2
